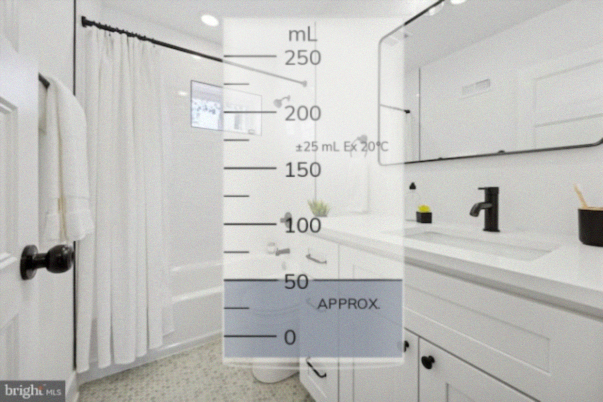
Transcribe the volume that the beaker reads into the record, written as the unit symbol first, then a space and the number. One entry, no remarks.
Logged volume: mL 50
